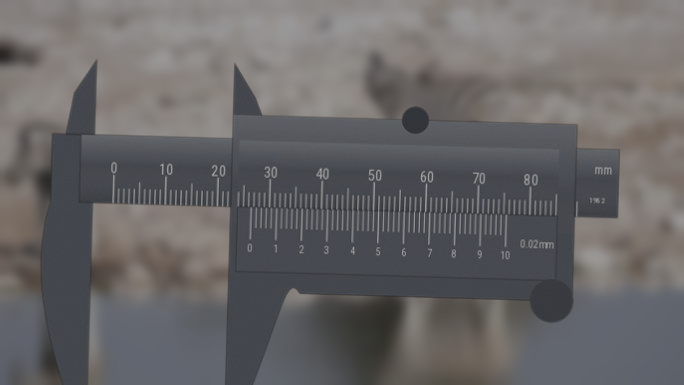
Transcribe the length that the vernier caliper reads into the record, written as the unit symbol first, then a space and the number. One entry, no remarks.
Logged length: mm 26.5
